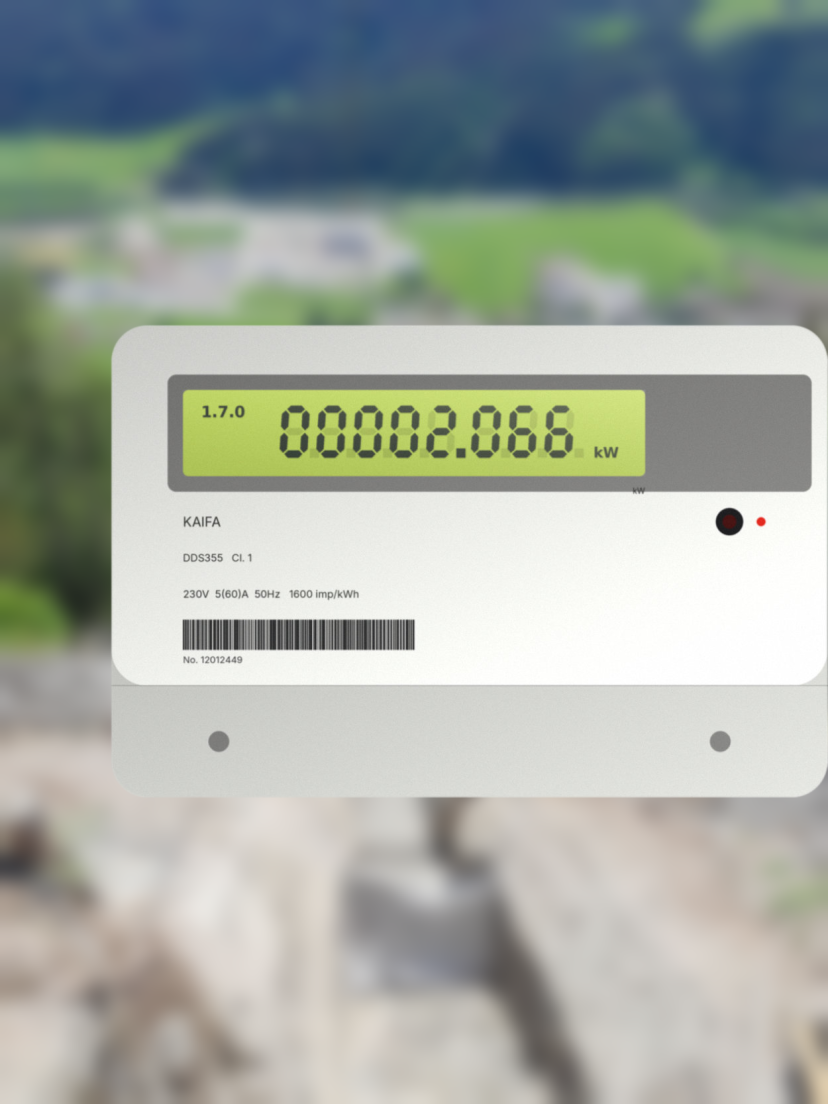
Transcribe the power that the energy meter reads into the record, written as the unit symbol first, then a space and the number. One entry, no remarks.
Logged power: kW 2.066
